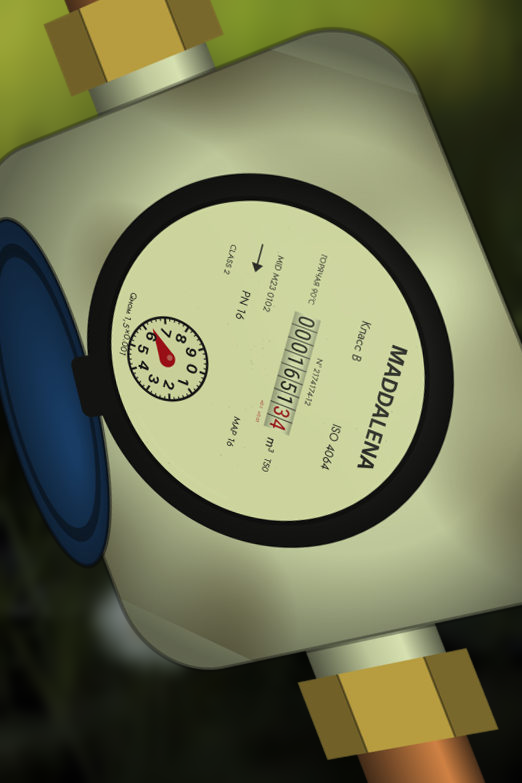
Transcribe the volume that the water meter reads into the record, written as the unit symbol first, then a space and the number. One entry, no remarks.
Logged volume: m³ 1651.346
